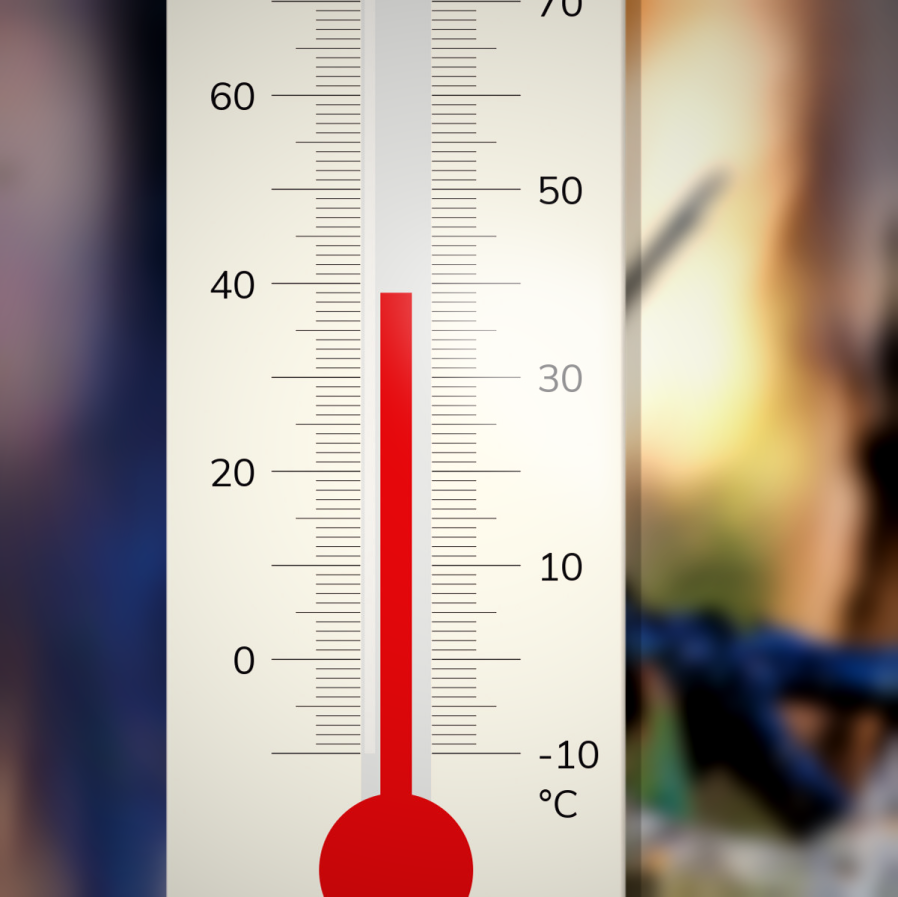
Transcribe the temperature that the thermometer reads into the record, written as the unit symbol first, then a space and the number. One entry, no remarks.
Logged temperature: °C 39
